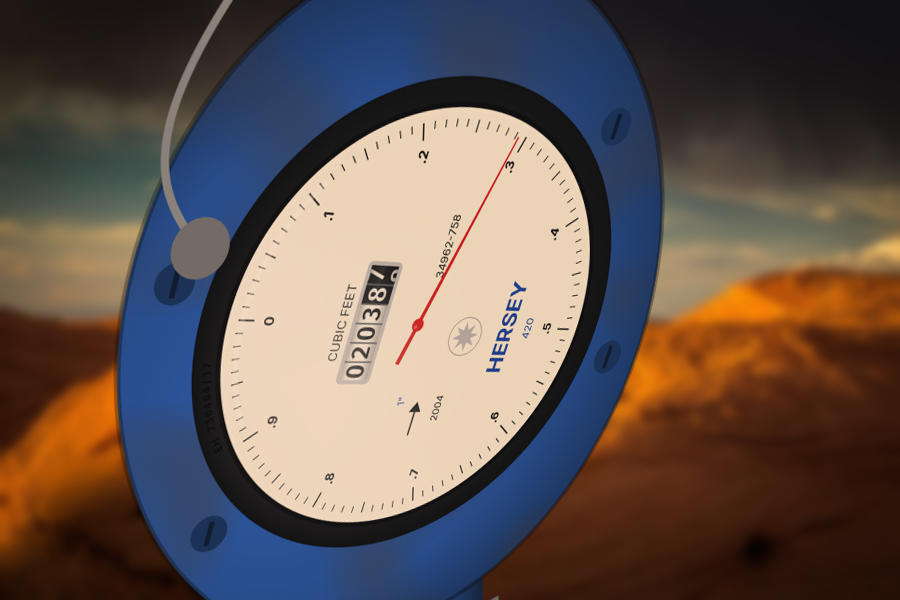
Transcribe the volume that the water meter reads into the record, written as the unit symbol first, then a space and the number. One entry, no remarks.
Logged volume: ft³ 20387.29
